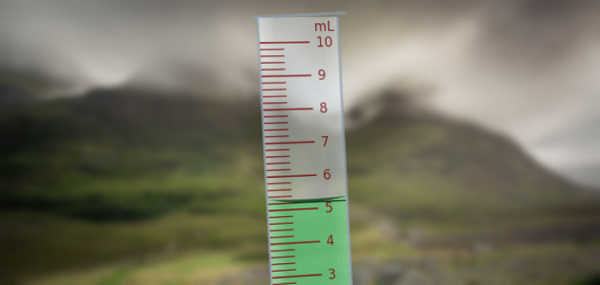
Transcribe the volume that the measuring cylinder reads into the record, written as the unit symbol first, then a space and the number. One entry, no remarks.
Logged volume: mL 5.2
